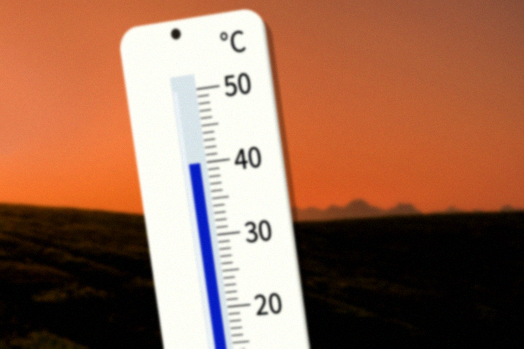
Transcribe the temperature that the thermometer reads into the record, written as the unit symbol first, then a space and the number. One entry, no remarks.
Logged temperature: °C 40
